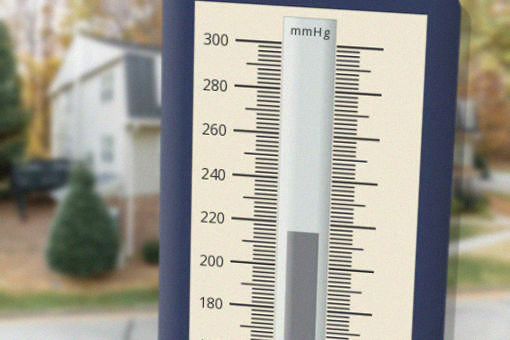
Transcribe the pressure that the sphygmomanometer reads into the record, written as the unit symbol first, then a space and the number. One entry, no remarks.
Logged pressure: mmHg 216
